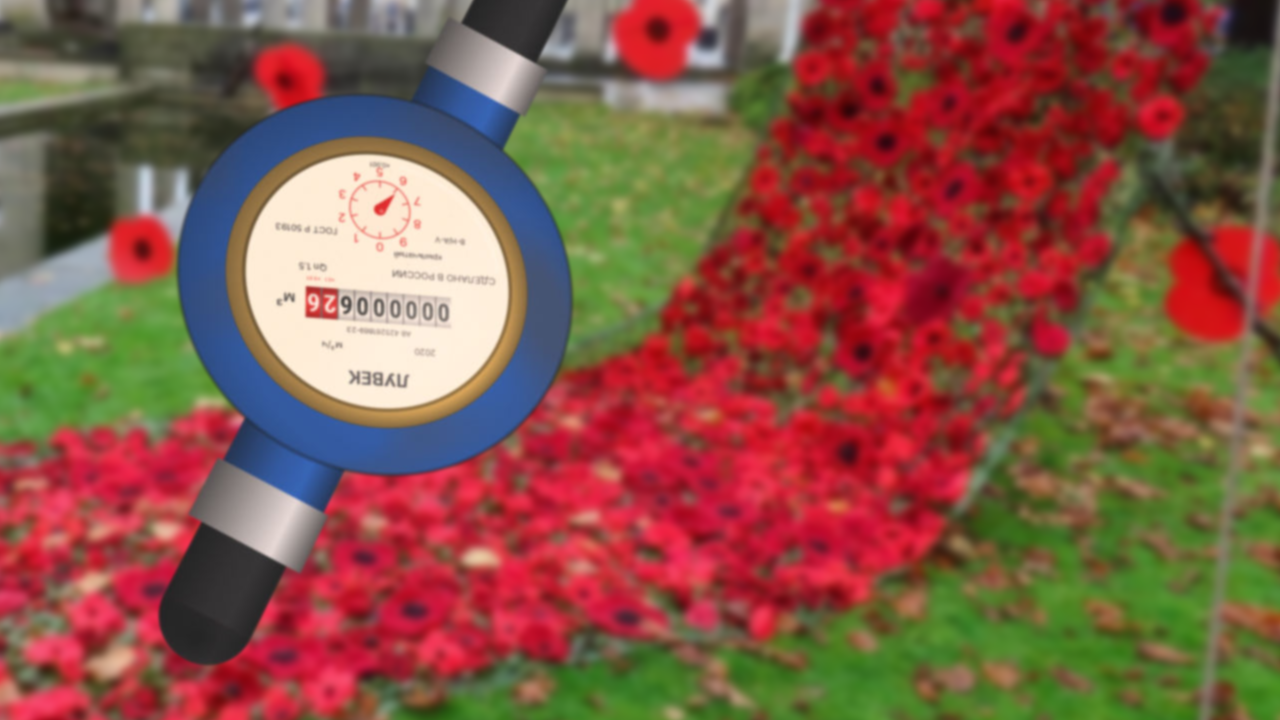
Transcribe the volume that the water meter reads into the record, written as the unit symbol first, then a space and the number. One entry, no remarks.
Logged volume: m³ 6.266
